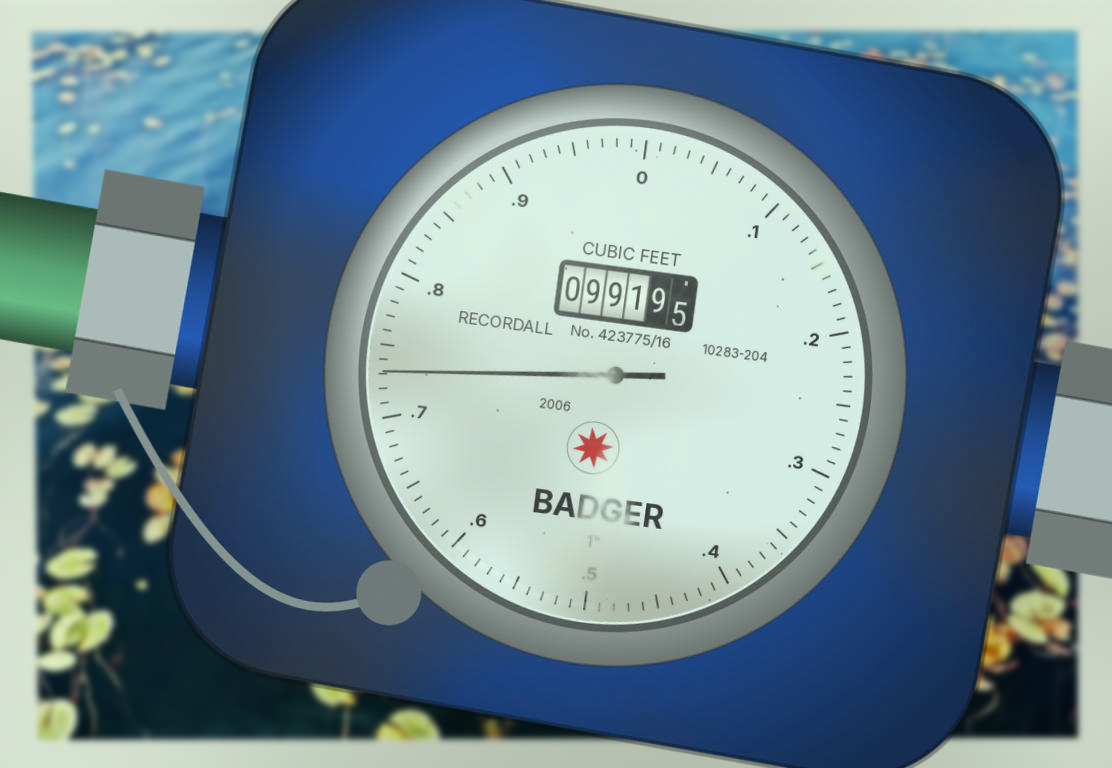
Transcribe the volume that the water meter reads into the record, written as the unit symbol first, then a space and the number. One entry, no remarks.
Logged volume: ft³ 99194.73
